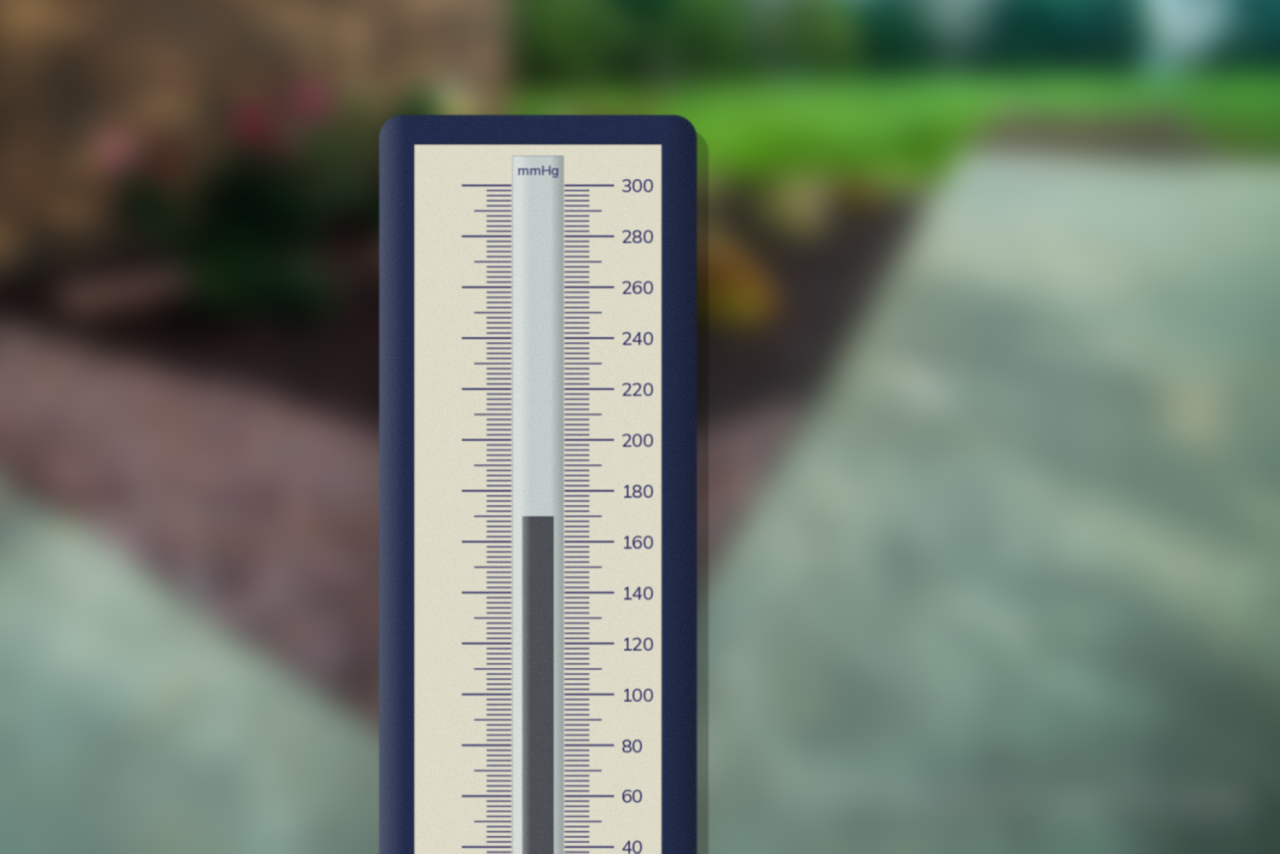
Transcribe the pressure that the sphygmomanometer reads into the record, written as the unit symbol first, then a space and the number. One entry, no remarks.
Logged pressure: mmHg 170
